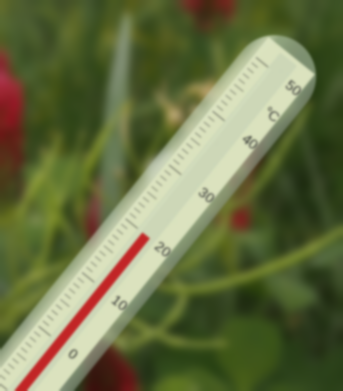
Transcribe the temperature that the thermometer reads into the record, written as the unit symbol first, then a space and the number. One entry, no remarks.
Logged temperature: °C 20
